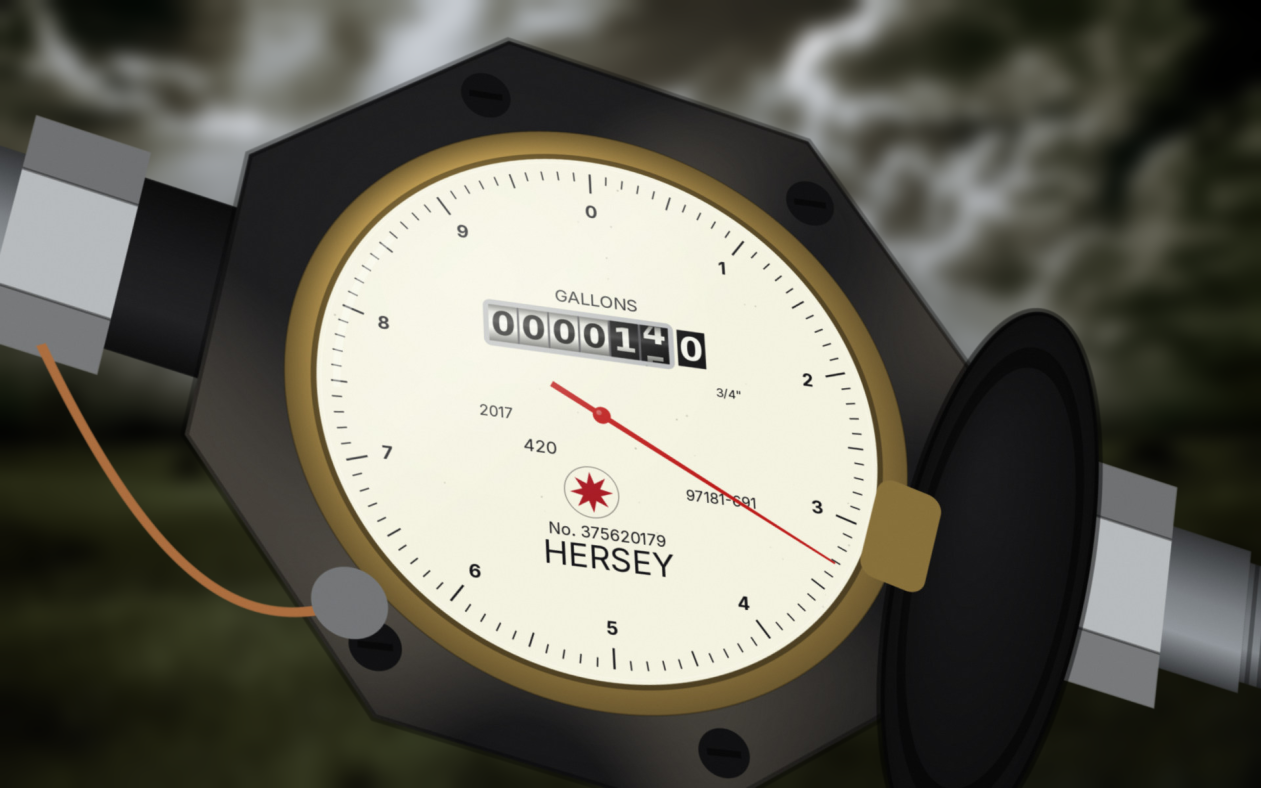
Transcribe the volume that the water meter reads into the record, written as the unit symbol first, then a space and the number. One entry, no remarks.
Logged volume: gal 143.3
